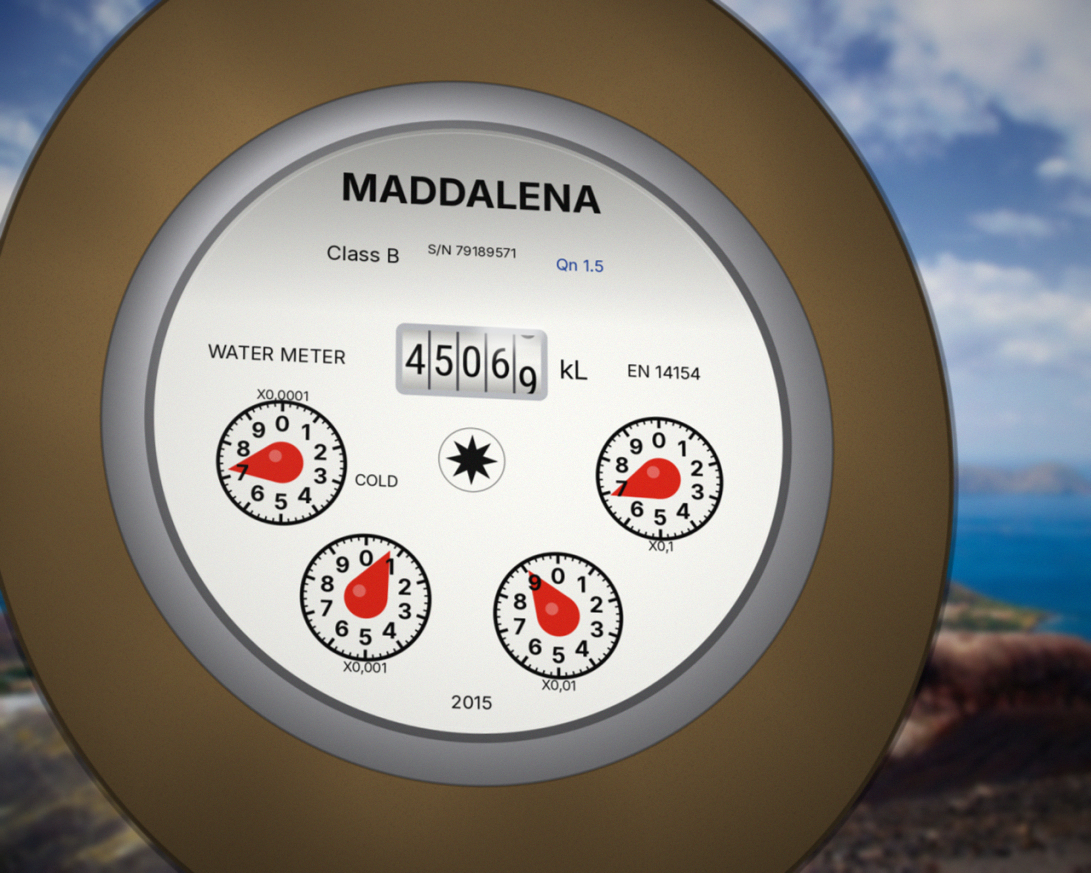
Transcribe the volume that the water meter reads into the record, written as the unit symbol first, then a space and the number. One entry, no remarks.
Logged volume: kL 45068.6907
